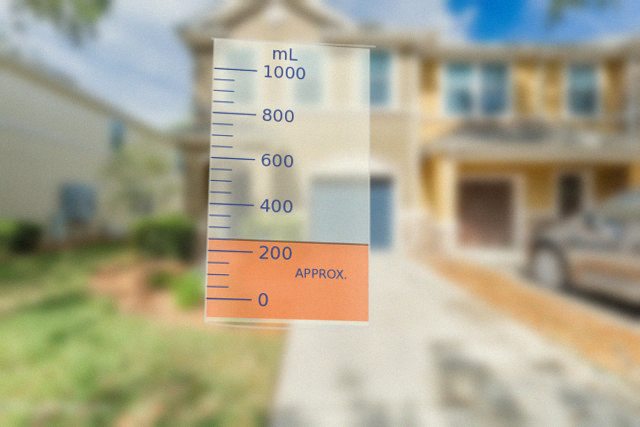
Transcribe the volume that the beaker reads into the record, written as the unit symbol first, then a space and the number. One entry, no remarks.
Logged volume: mL 250
